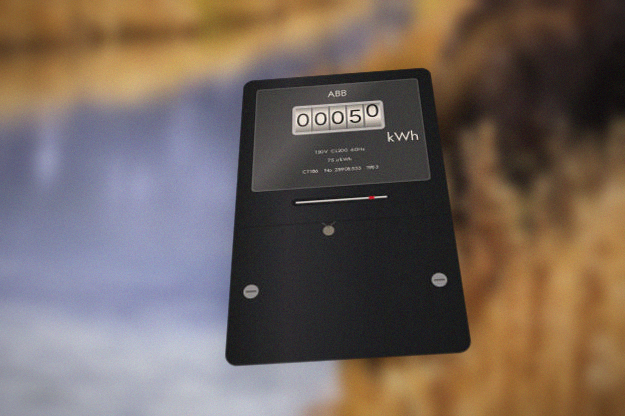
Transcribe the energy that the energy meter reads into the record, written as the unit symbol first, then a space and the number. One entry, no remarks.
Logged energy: kWh 50
